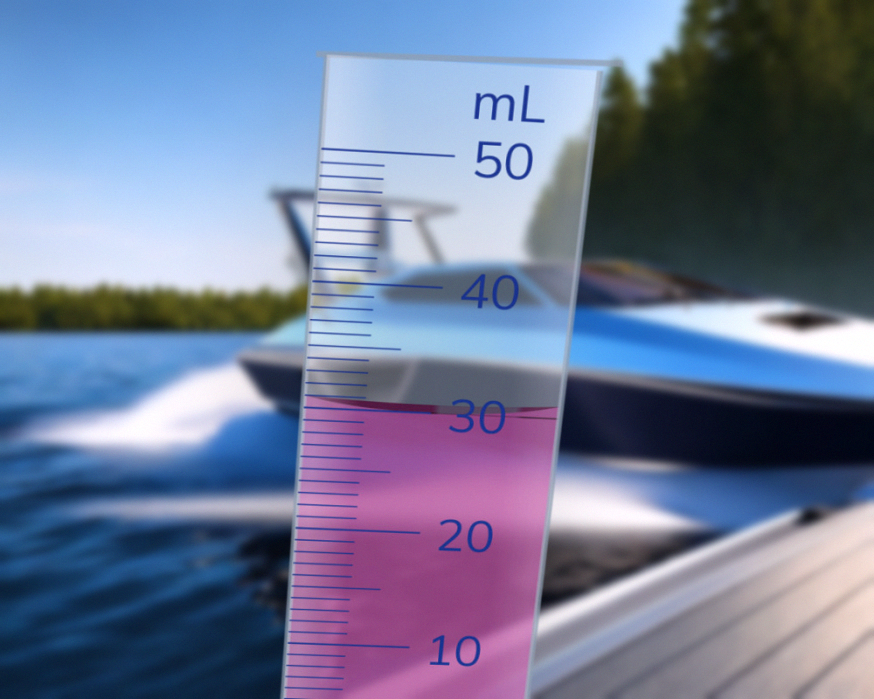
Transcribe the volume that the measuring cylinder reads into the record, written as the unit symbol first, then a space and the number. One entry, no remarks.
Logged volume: mL 30
